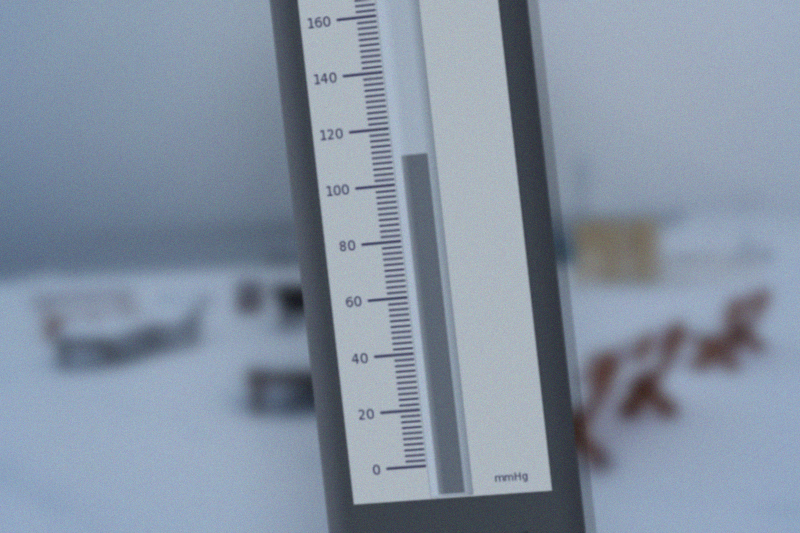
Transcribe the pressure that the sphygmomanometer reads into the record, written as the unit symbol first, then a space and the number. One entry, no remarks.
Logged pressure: mmHg 110
